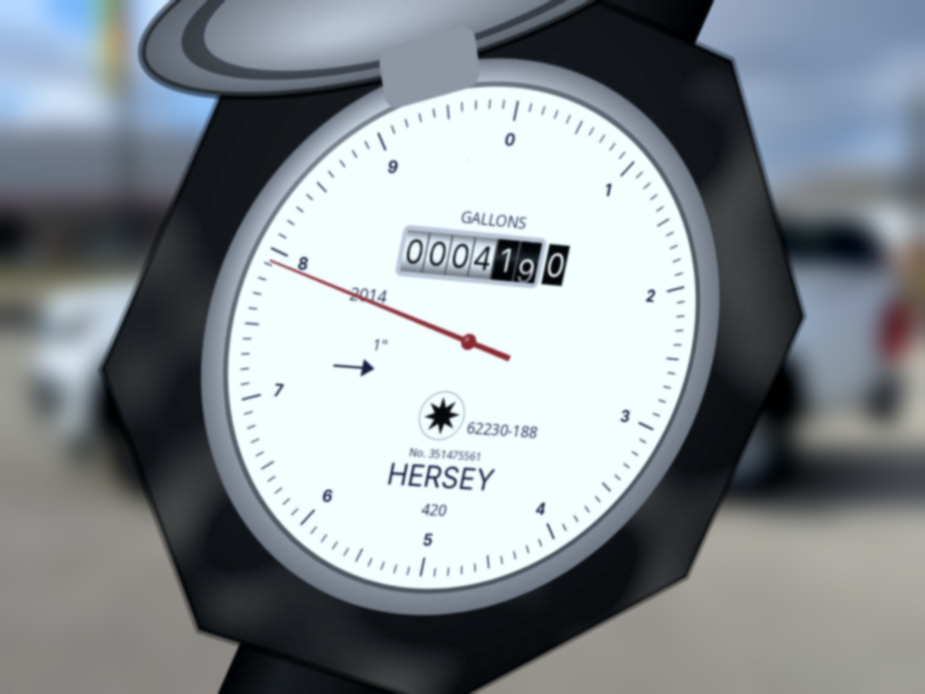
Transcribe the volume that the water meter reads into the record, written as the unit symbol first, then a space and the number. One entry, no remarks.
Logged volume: gal 4187.9
